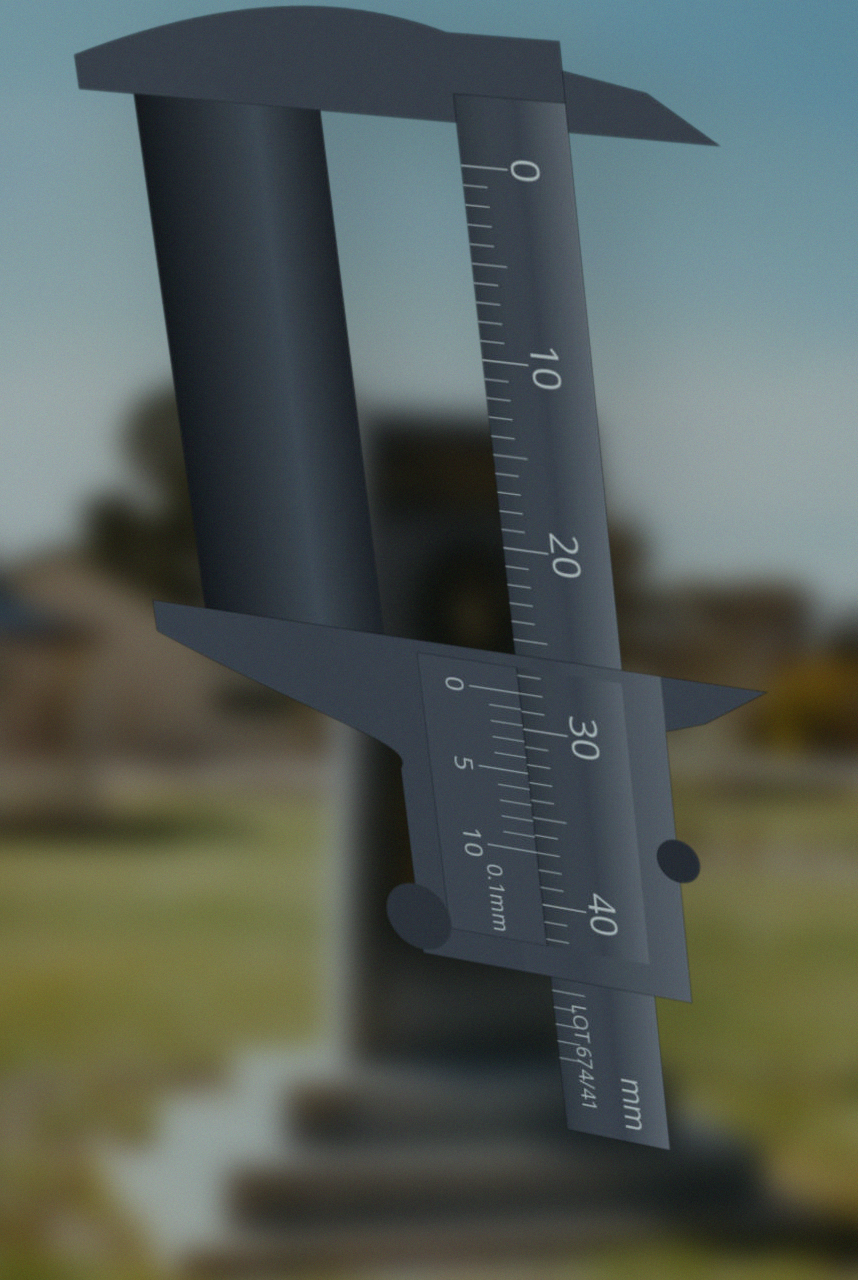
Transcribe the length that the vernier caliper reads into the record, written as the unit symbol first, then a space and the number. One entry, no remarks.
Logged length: mm 28.0
